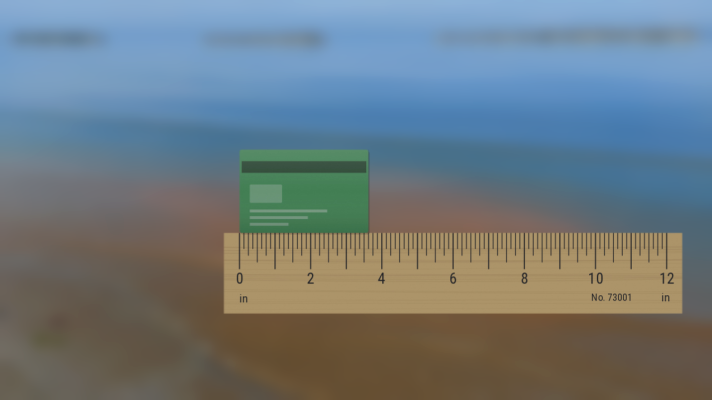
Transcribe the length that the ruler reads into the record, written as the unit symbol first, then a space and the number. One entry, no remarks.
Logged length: in 3.625
